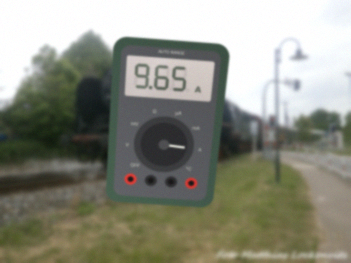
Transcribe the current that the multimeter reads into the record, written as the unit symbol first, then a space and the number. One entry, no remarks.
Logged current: A 9.65
